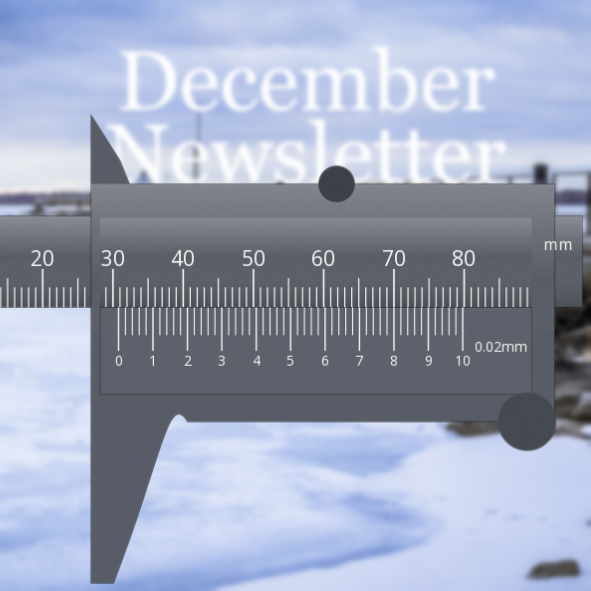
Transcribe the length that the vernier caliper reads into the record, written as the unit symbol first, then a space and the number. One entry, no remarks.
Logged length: mm 30.8
